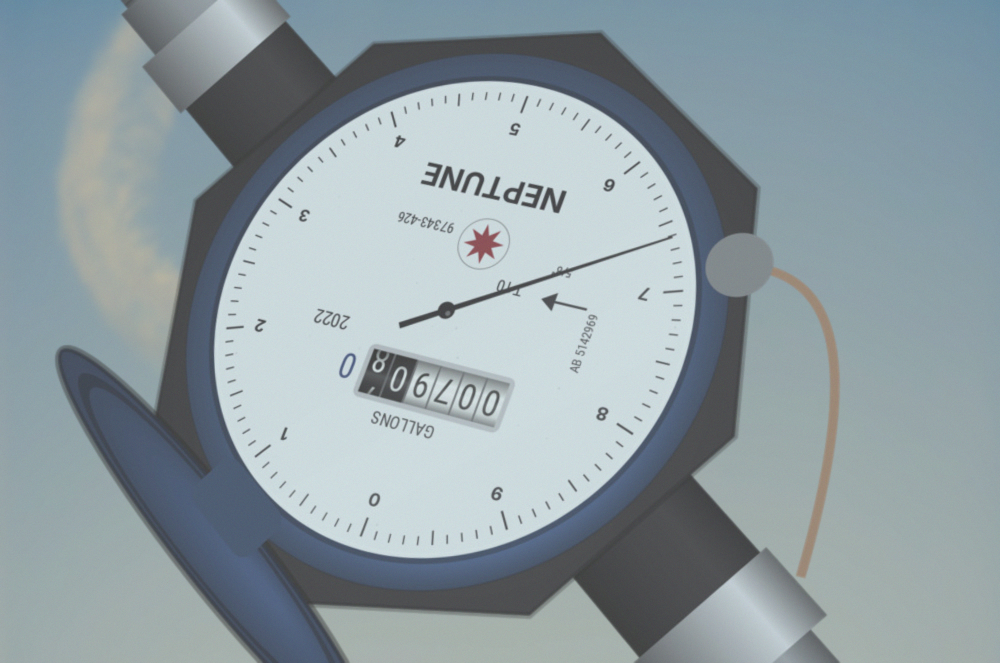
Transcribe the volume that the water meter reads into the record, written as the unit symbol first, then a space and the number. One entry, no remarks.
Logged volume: gal 79076.6
